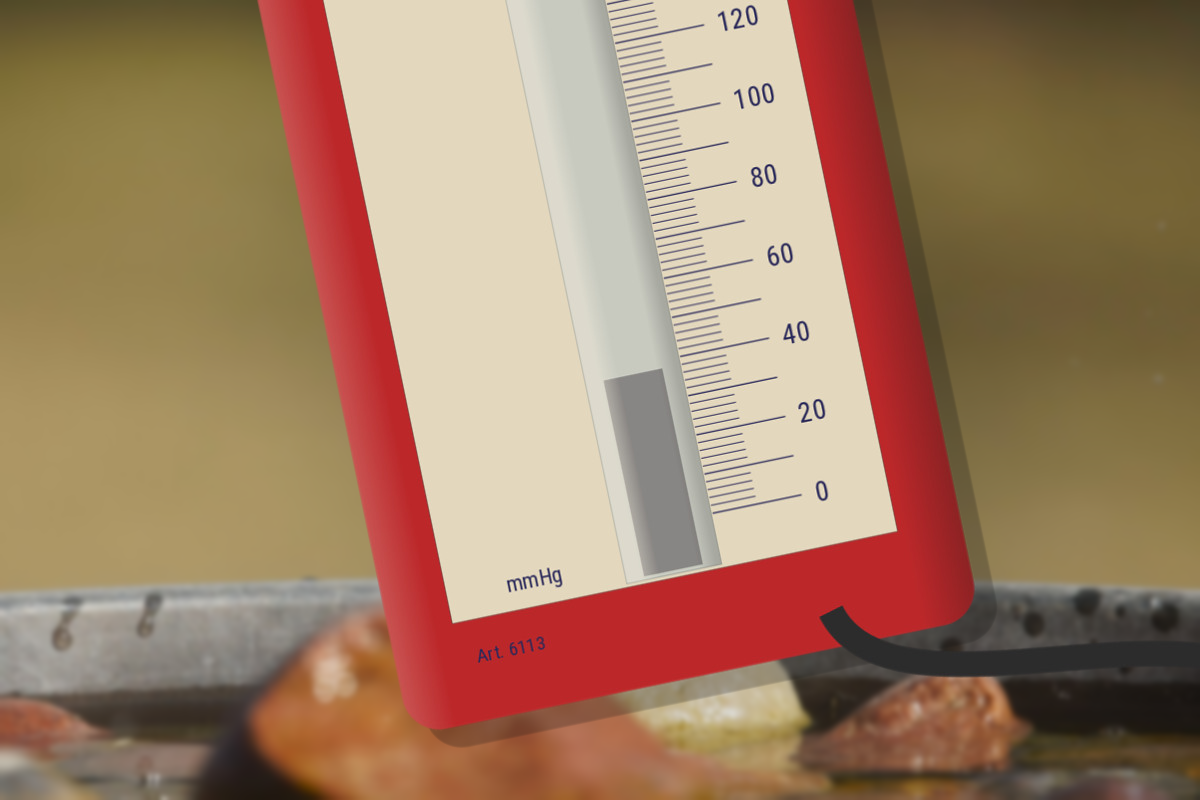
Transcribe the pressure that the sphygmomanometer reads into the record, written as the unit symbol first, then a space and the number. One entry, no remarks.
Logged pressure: mmHg 38
